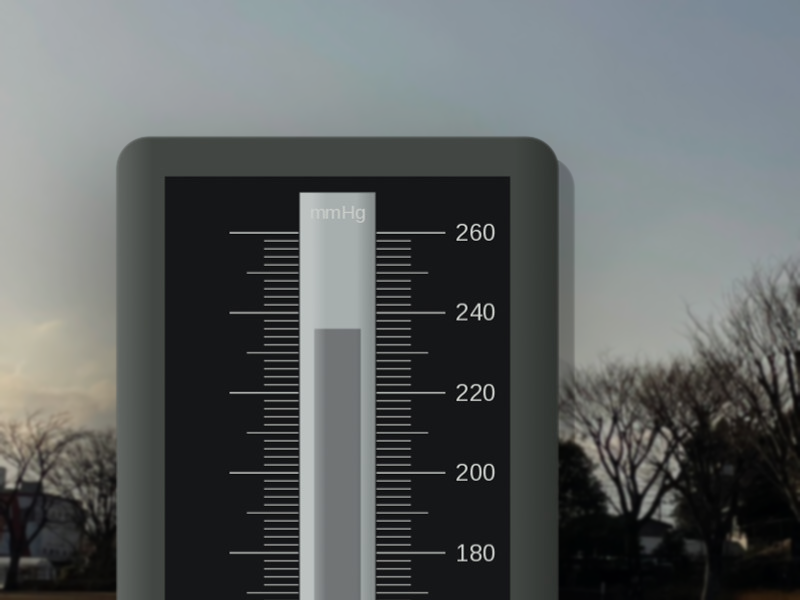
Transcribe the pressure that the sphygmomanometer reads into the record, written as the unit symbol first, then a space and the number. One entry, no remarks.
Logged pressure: mmHg 236
